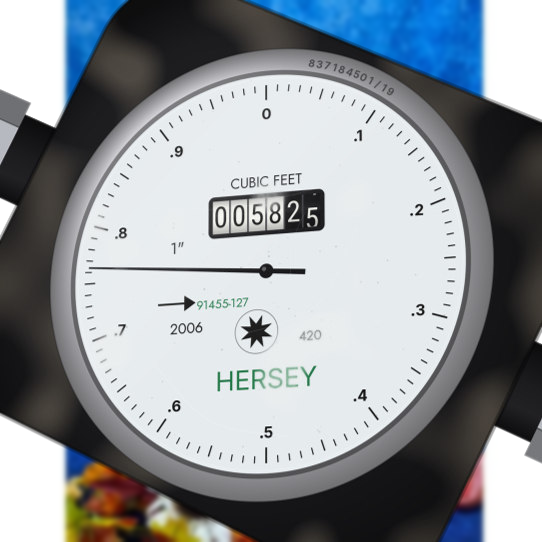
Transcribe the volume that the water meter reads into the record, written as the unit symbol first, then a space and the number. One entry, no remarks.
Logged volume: ft³ 5824.76
